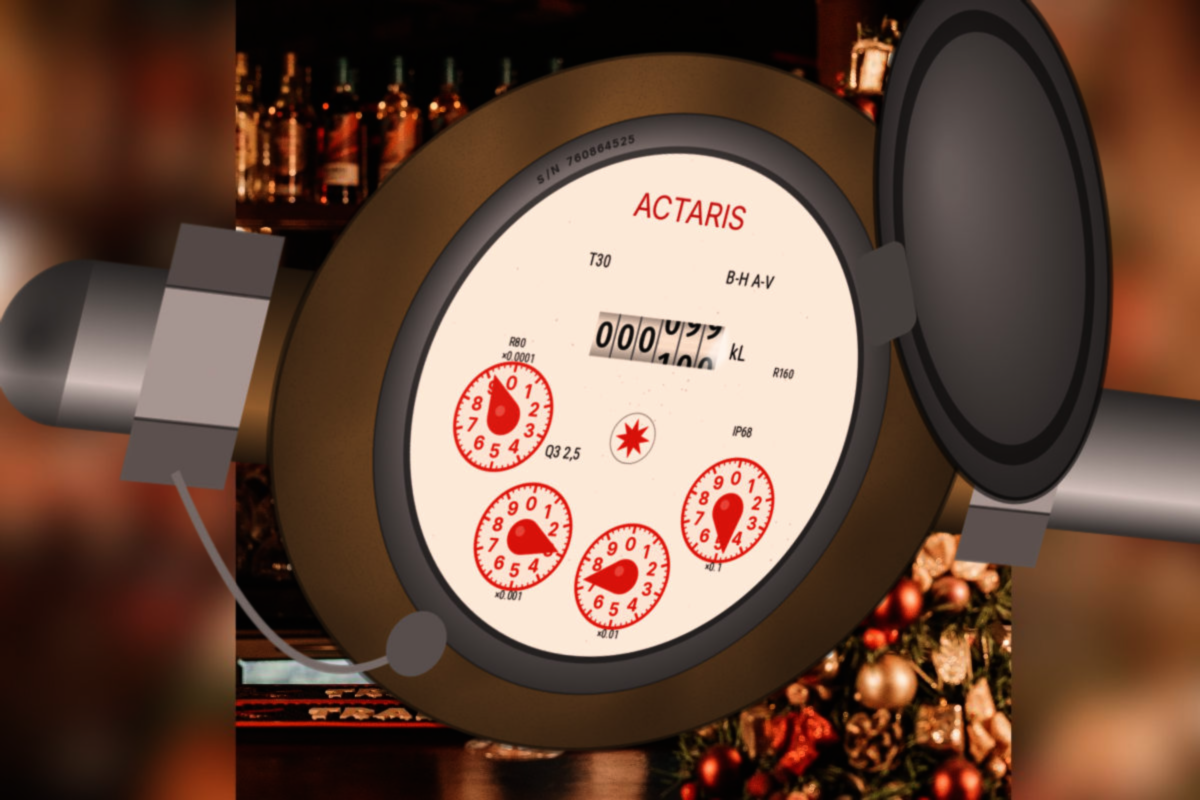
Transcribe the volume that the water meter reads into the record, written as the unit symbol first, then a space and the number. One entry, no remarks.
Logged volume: kL 99.4729
